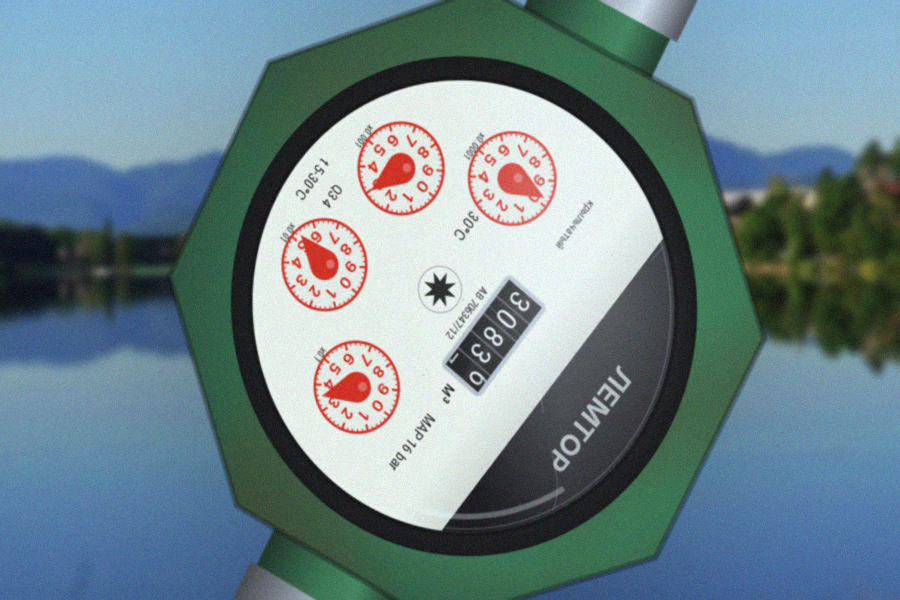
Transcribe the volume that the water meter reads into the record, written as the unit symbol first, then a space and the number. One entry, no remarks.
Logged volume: m³ 30836.3529
